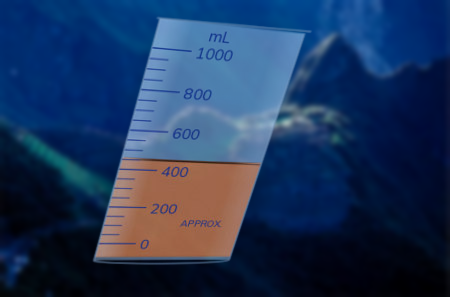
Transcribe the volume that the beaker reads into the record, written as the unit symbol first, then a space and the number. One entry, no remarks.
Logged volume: mL 450
